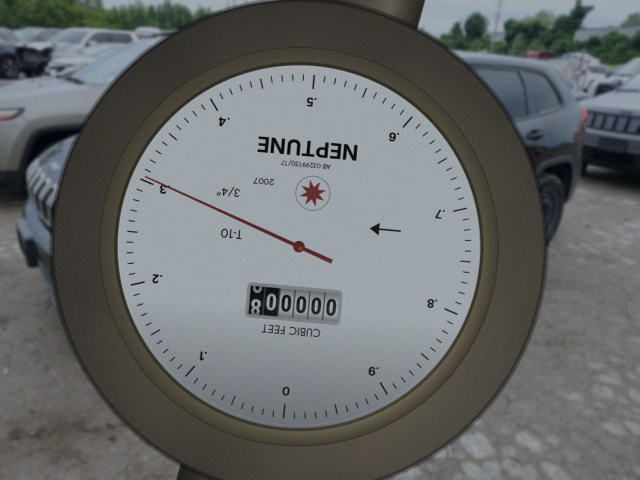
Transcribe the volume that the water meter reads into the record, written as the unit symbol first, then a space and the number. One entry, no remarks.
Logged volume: ft³ 8.30
